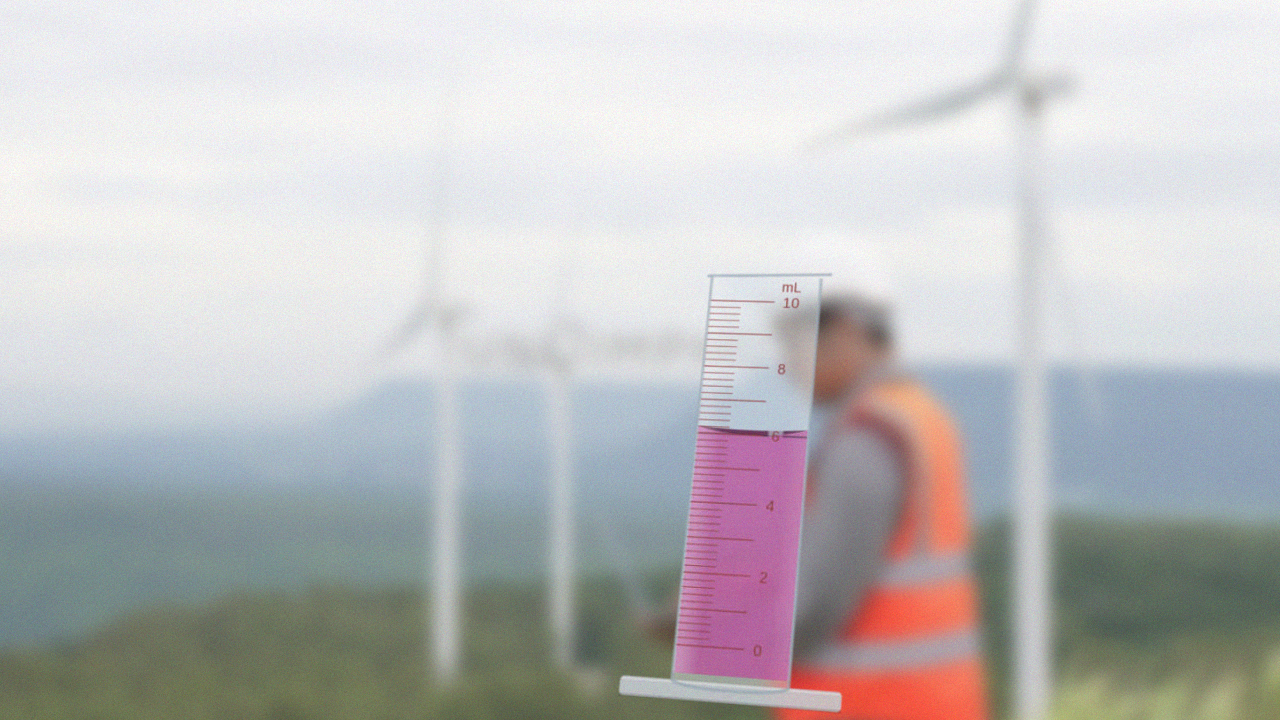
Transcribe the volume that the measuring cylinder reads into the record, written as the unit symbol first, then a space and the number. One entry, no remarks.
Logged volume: mL 6
